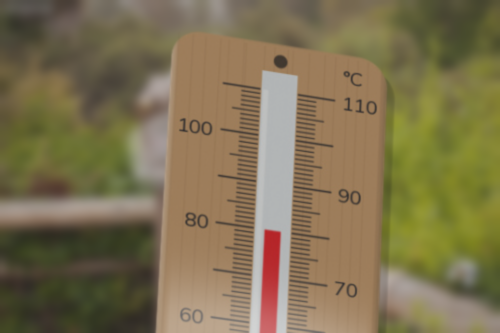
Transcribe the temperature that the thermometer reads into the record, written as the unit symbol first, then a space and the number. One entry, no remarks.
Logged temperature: °C 80
